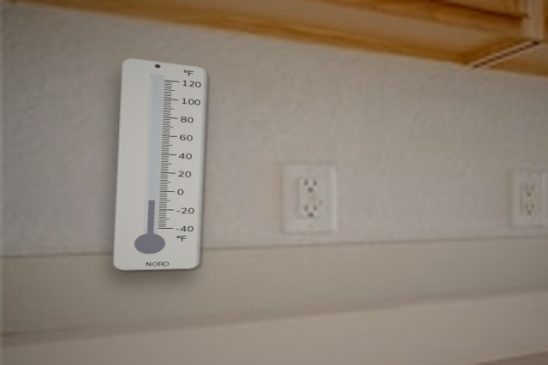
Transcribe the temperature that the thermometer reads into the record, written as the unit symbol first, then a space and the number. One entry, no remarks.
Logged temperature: °F -10
